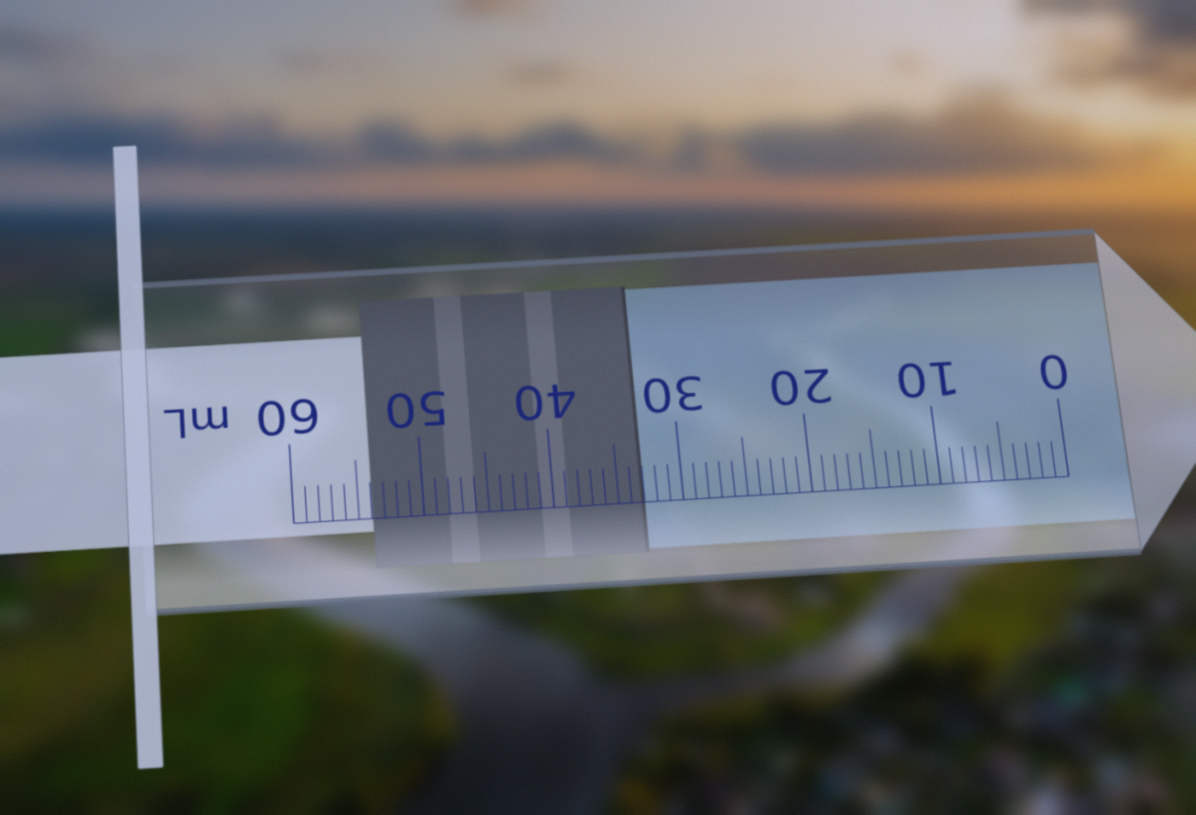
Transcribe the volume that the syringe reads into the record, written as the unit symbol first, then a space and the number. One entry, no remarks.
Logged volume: mL 33
